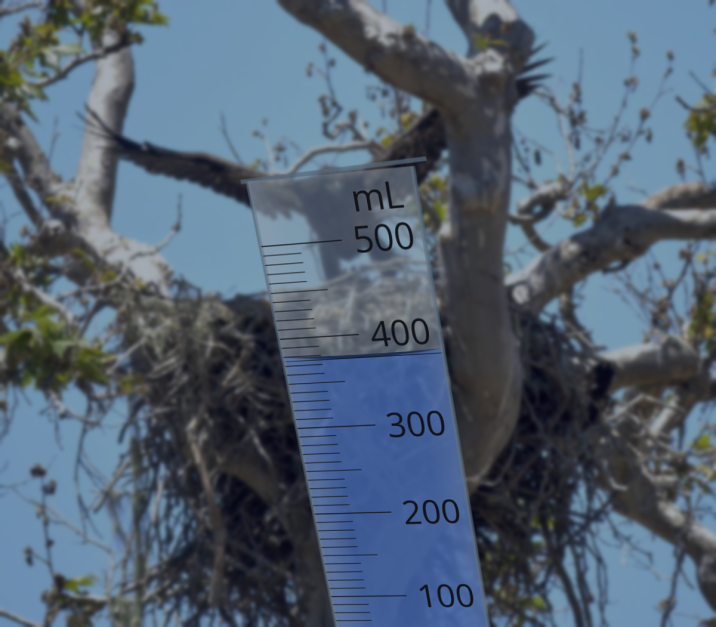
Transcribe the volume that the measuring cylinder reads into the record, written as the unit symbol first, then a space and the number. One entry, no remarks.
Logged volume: mL 375
